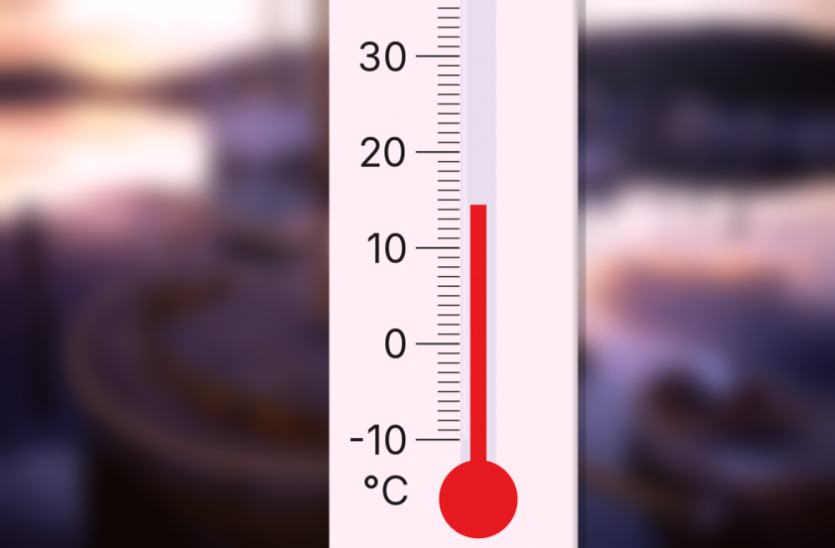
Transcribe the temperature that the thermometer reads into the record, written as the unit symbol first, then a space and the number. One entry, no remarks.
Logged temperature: °C 14.5
